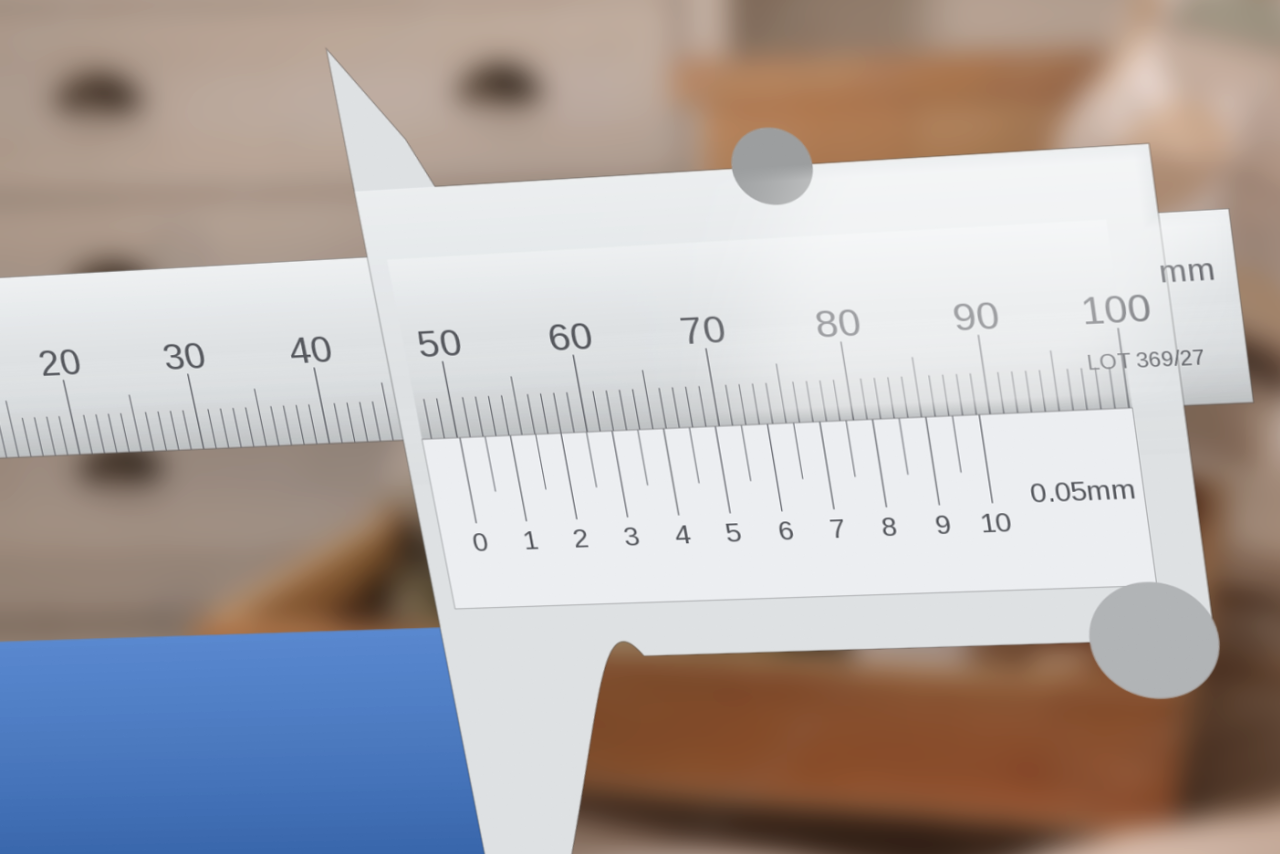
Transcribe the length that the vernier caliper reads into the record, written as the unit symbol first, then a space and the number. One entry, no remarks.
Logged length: mm 50.2
